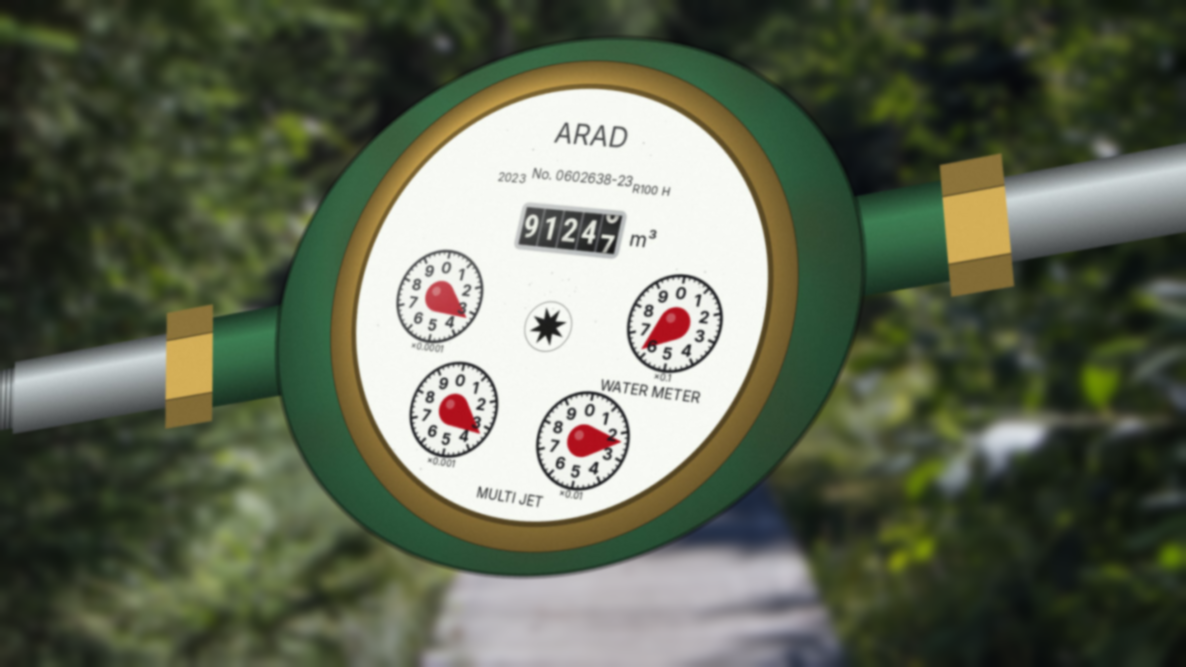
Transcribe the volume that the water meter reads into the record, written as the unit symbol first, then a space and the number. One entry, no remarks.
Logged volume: m³ 91246.6233
